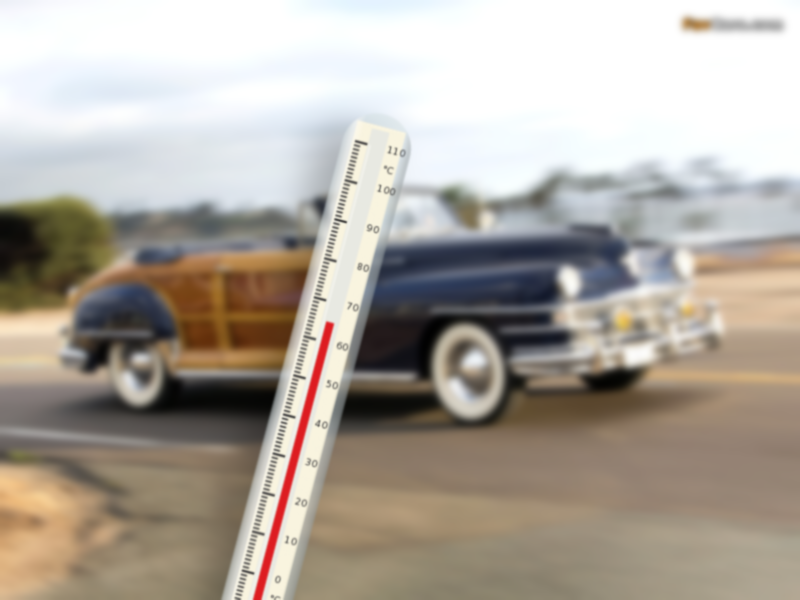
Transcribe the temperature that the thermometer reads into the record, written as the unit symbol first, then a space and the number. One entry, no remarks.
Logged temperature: °C 65
